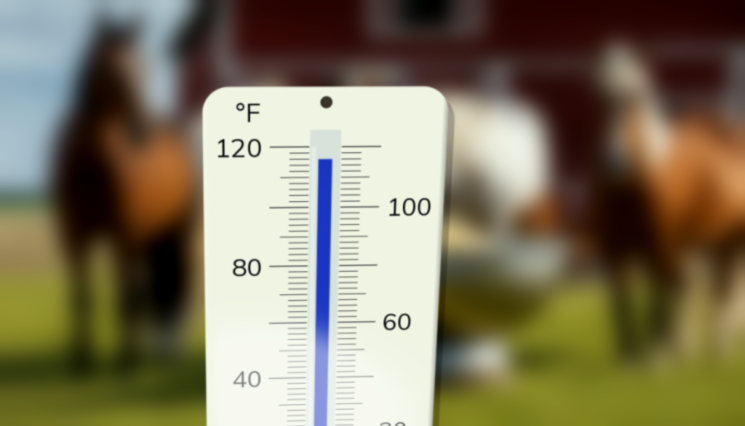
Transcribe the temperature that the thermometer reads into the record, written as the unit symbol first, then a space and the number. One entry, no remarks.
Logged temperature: °F 116
